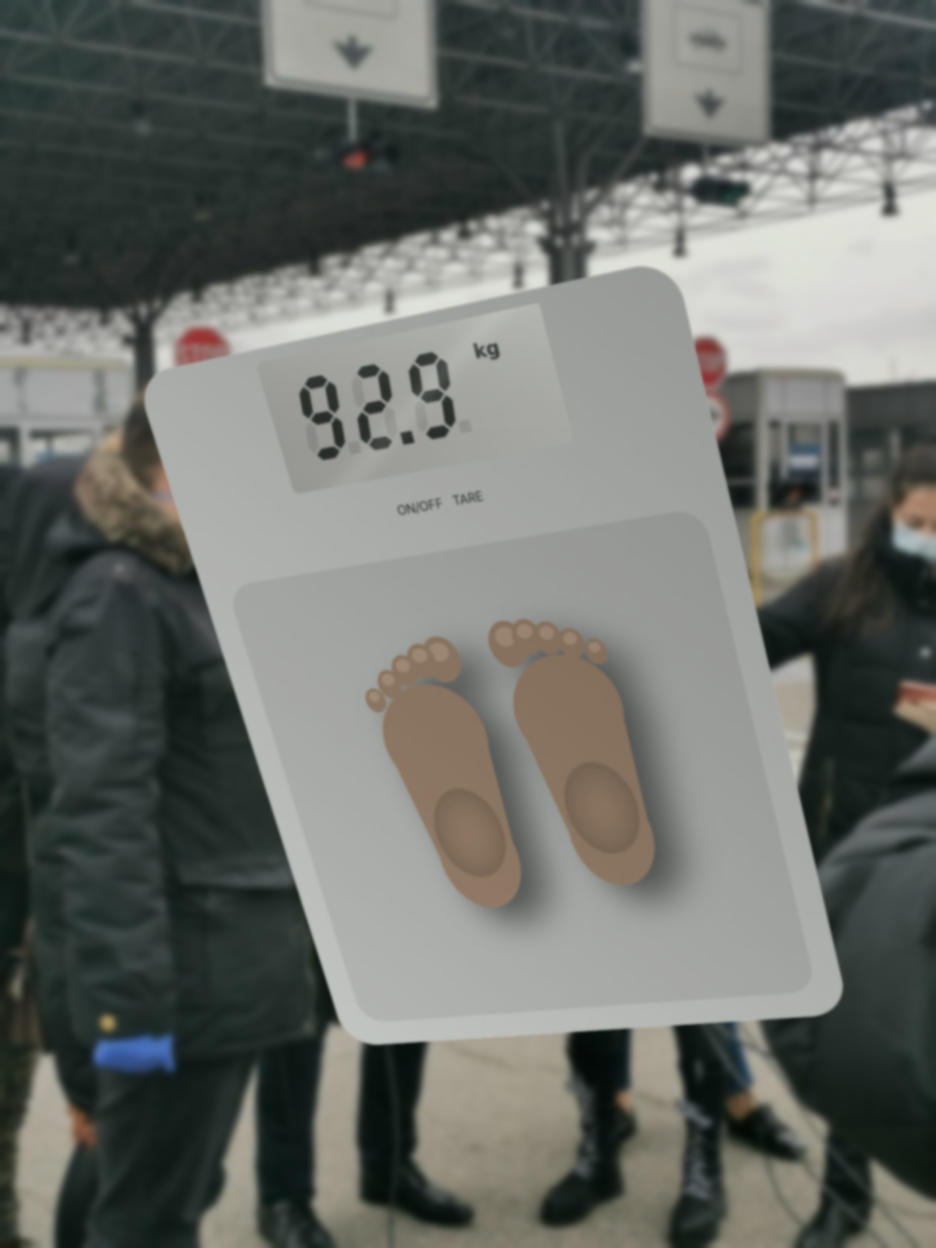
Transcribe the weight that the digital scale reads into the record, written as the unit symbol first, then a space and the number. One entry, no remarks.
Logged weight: kg 92.9
